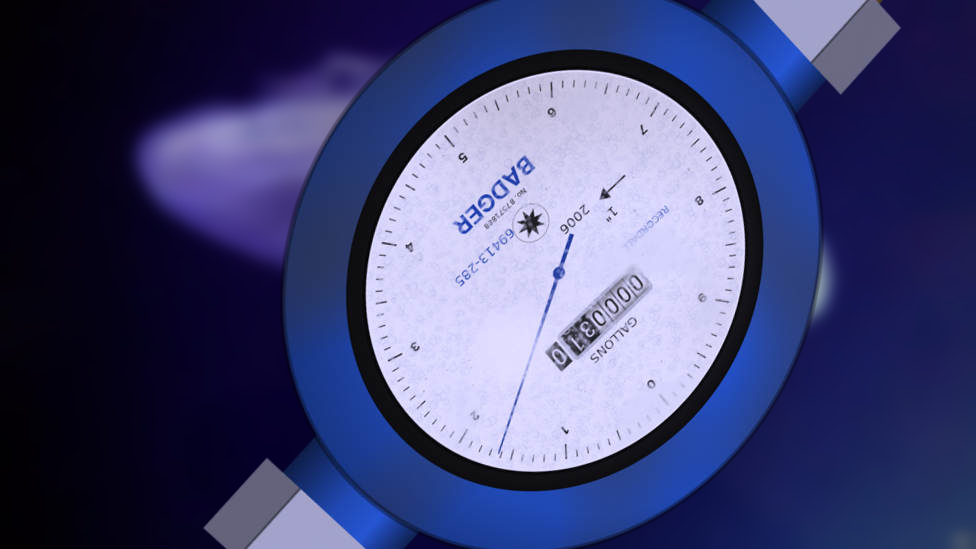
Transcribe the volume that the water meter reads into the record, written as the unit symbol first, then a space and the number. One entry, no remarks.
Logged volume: gal 311.6
